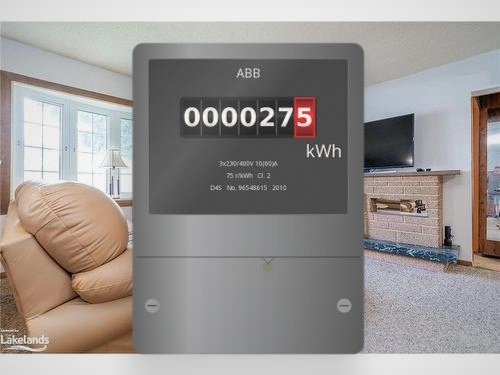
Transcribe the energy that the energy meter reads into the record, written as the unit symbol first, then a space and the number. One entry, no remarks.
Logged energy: kWh 27.5
